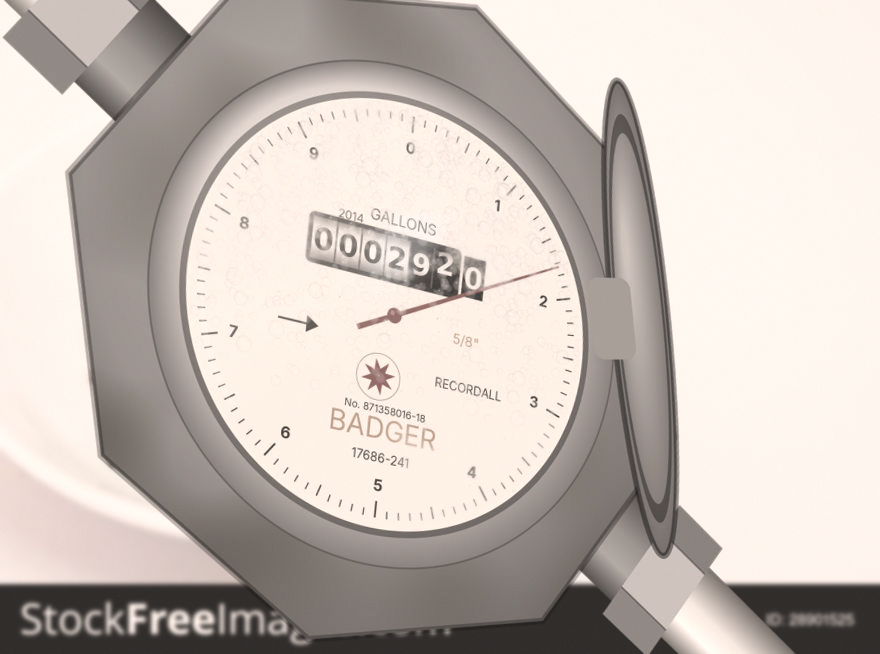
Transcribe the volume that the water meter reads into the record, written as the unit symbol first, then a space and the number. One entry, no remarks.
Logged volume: gal 2921.7
